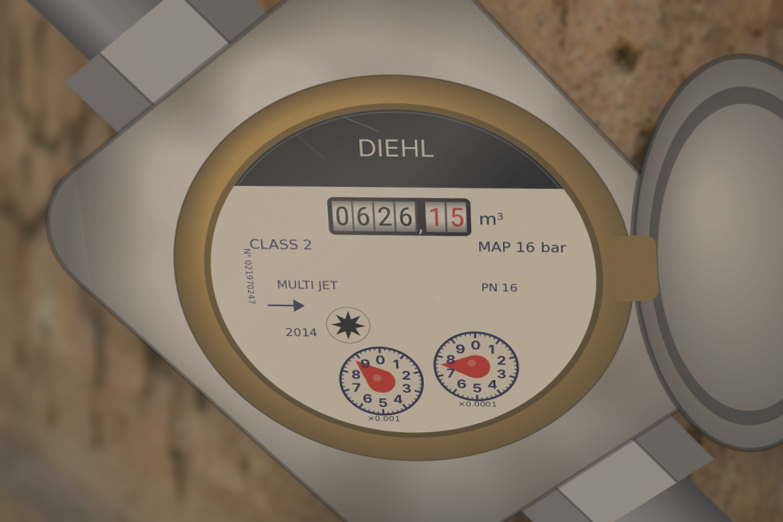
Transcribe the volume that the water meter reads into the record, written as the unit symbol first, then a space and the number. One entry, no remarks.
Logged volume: m³ 626.1587
